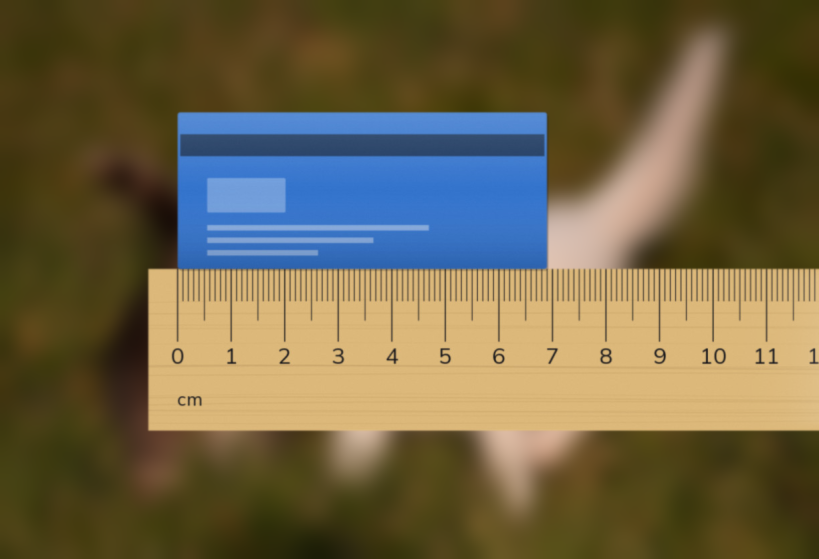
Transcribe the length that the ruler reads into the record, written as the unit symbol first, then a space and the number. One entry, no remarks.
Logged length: cm 6.9
